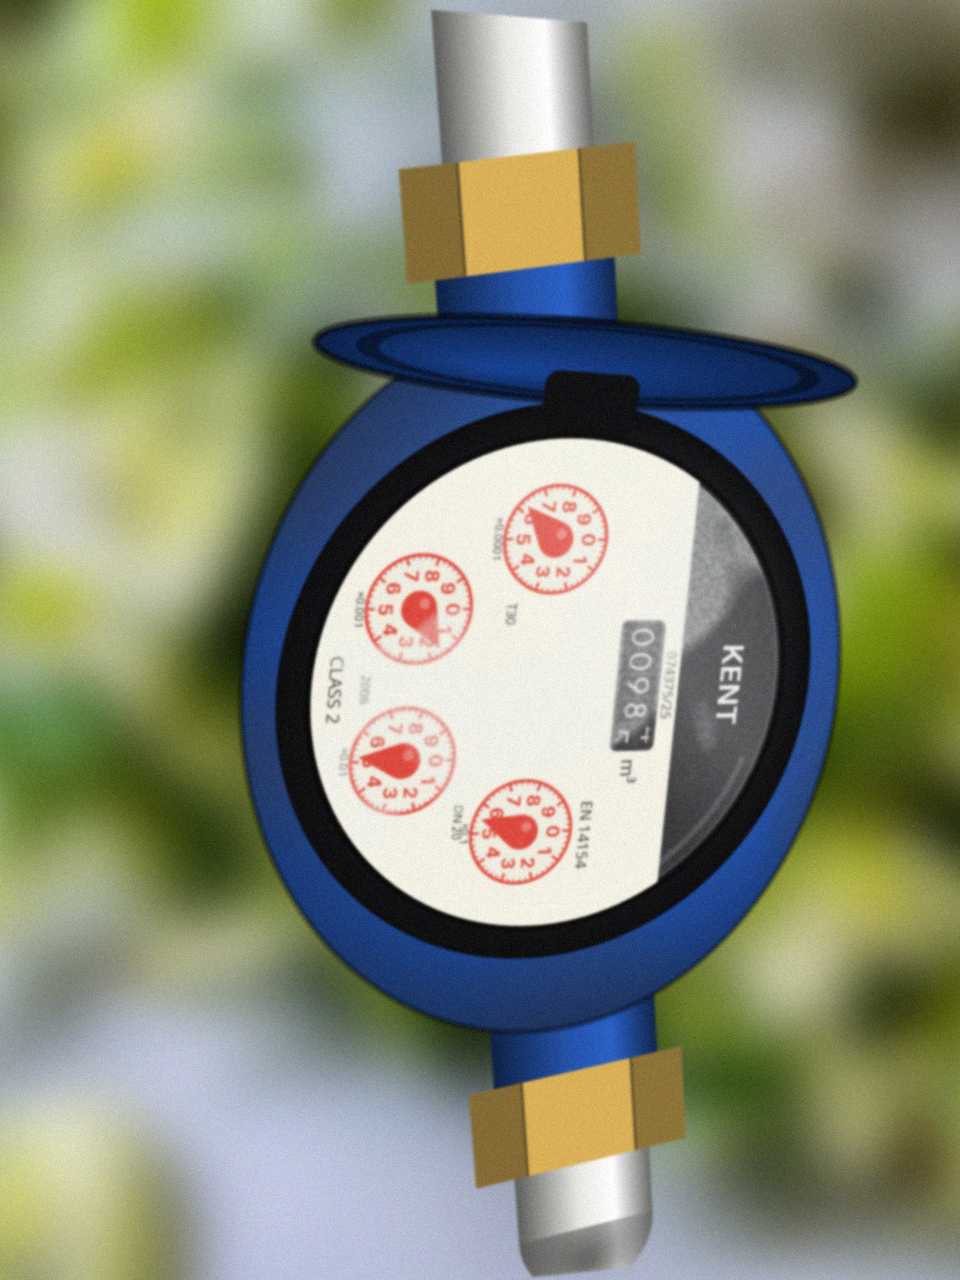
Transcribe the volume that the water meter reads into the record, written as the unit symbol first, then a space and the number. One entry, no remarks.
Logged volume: m³ 984.5516
